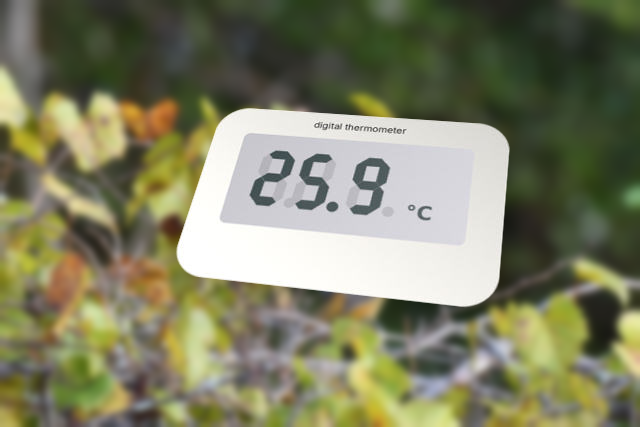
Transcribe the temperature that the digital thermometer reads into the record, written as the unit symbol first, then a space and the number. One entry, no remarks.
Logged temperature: °C 25.9
